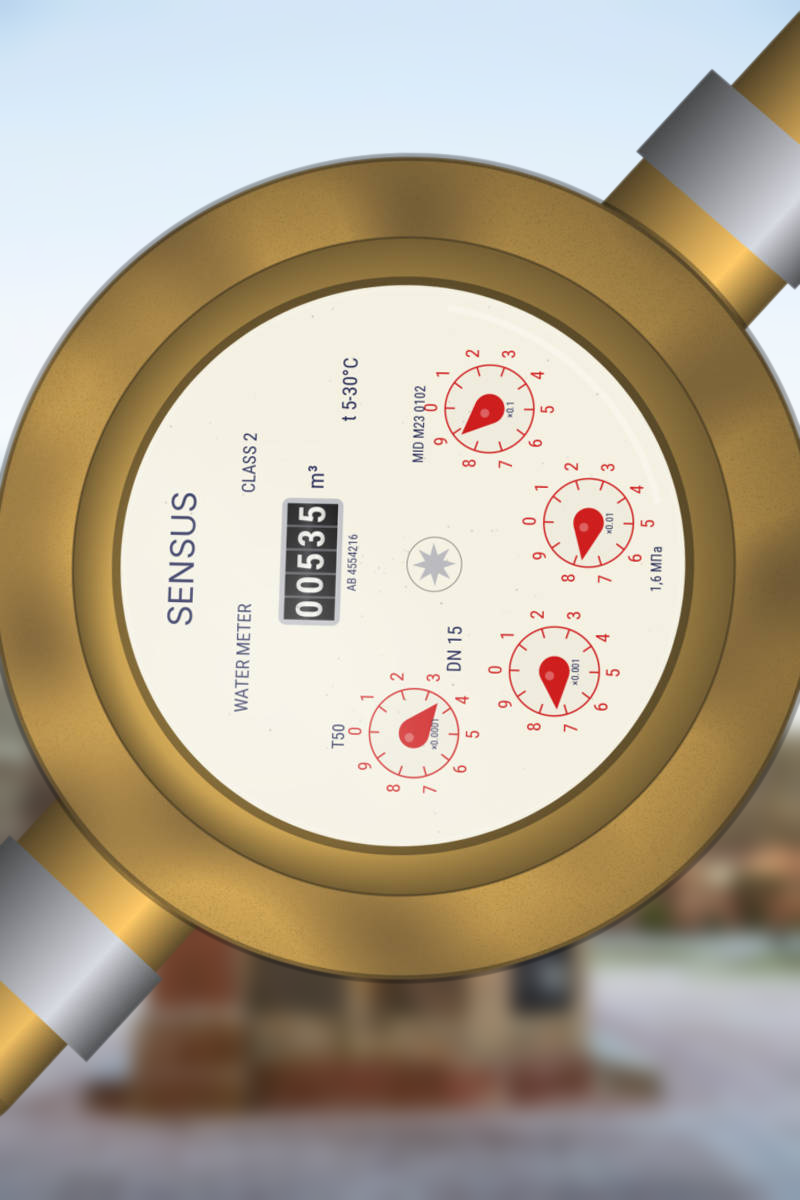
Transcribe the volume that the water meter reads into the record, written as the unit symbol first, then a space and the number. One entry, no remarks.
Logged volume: m³ 535.8773
